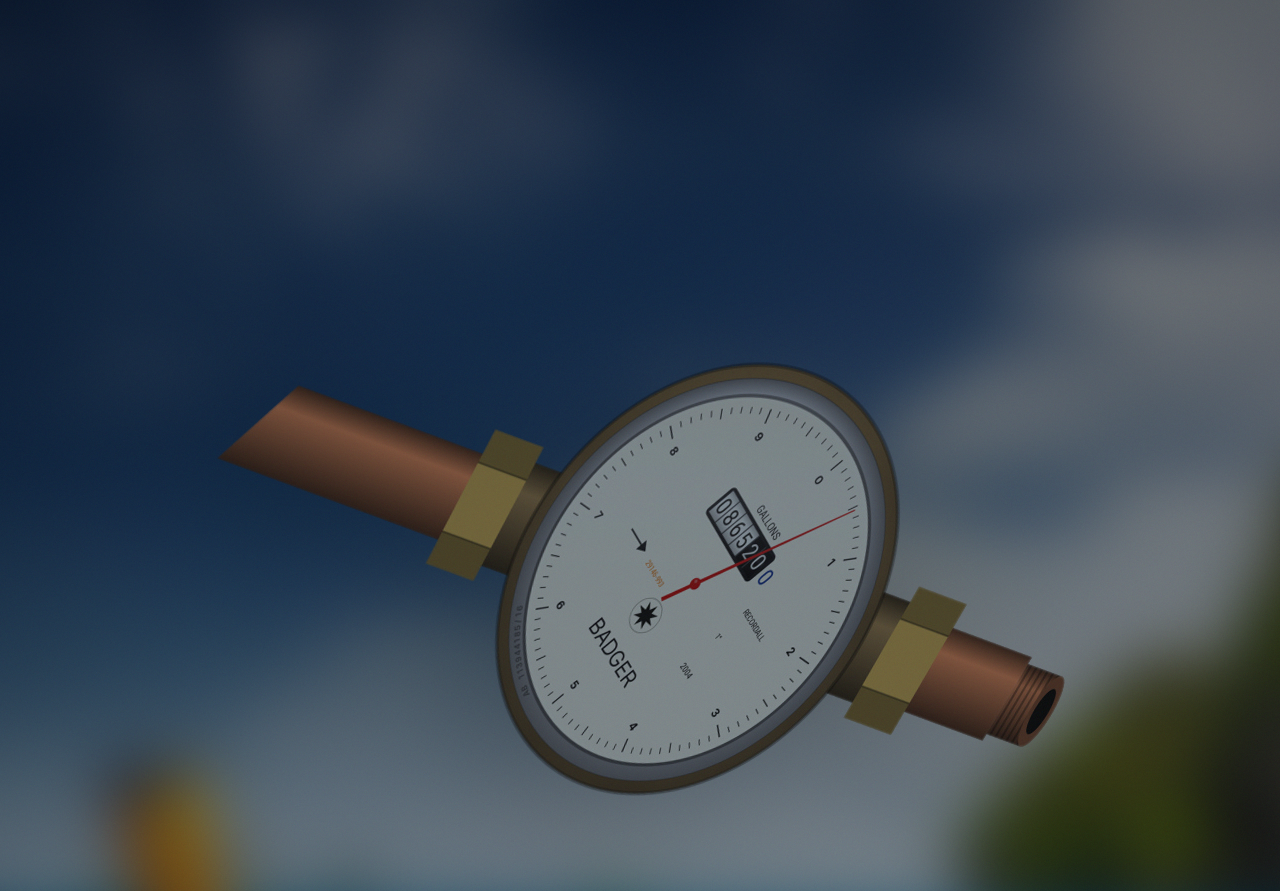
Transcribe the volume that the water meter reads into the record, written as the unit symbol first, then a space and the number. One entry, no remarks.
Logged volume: gal 865200.5
